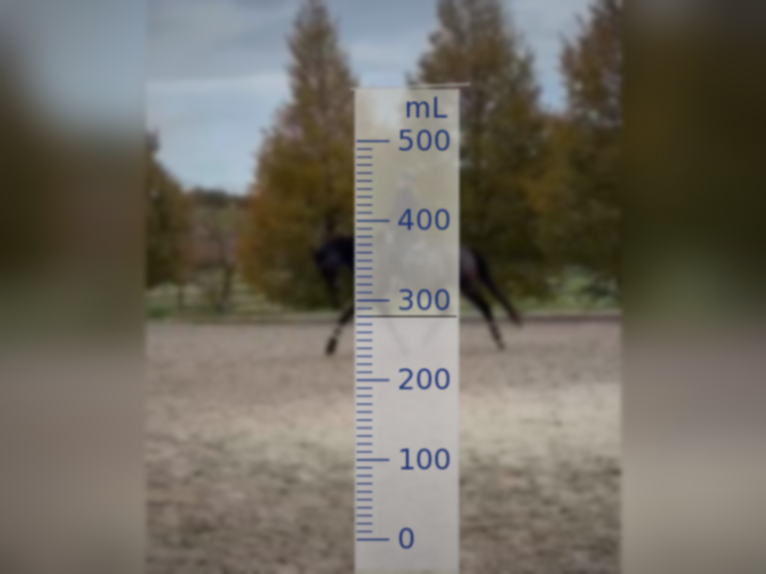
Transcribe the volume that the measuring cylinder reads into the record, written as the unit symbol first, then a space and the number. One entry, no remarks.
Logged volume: mL 280
